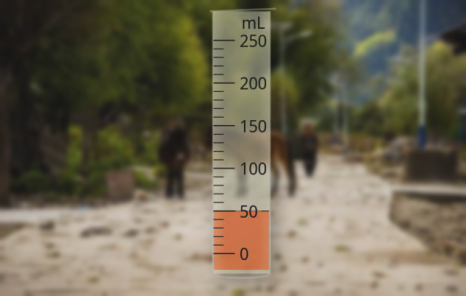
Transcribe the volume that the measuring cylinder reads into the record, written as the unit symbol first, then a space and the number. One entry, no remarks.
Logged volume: mL 50
